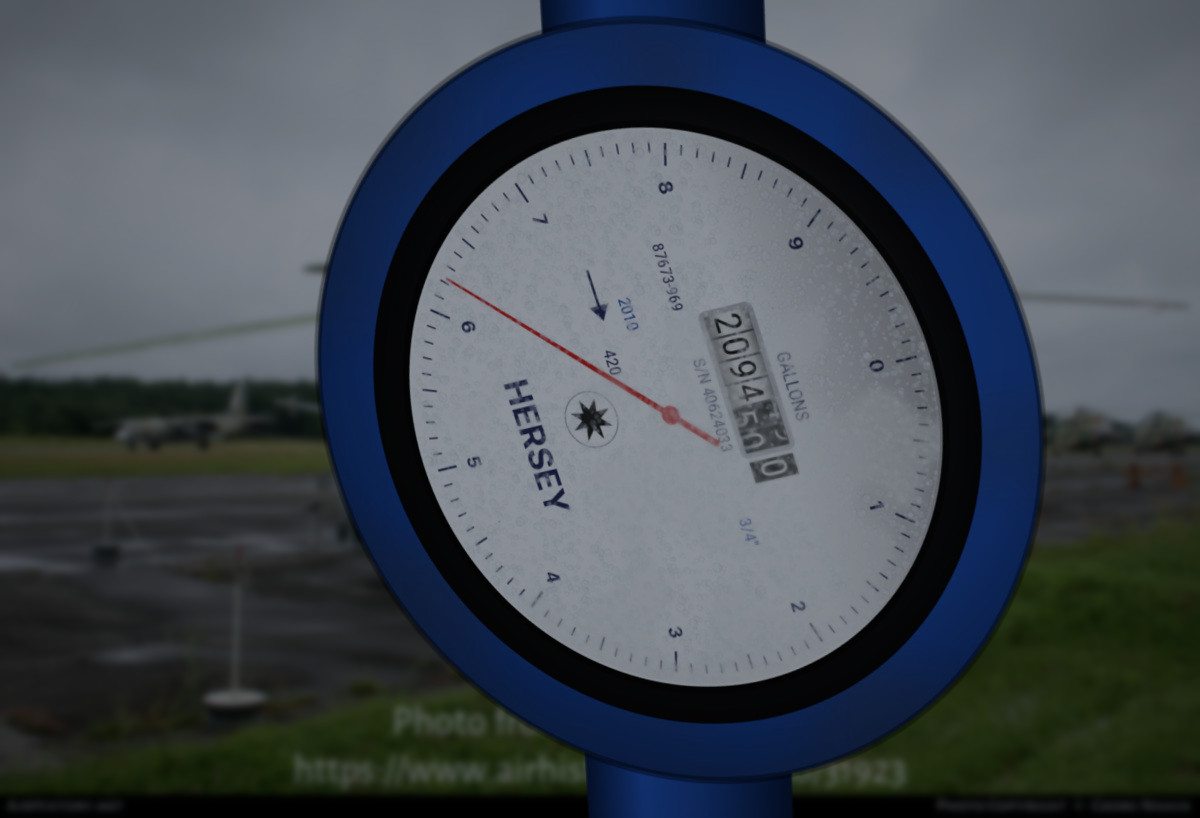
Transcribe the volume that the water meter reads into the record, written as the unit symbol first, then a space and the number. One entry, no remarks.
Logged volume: gal 2094496.2
